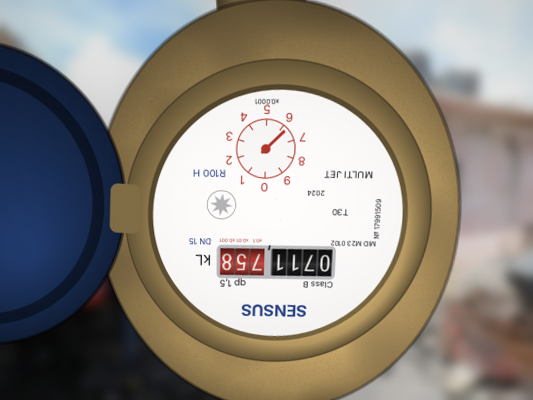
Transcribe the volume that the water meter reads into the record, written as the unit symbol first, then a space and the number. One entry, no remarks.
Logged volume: kL 711.7586
